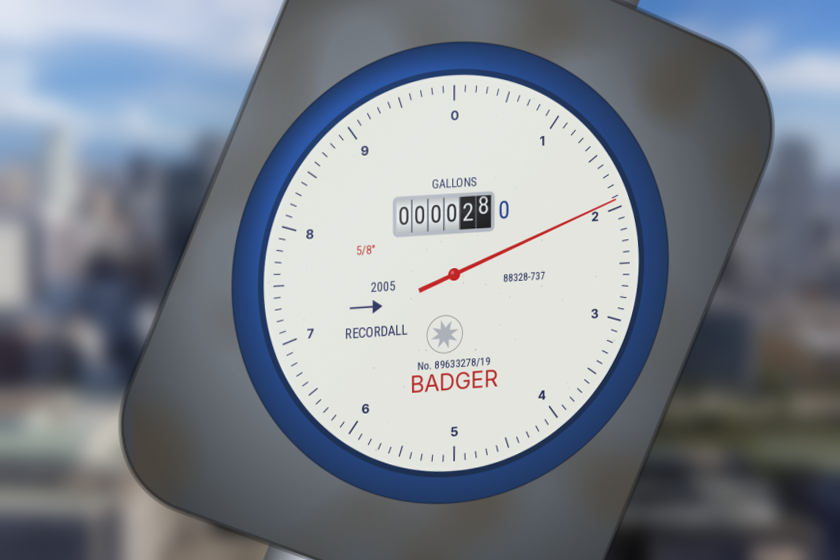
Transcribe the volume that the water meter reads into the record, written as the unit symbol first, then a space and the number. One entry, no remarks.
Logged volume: gal 281.9
